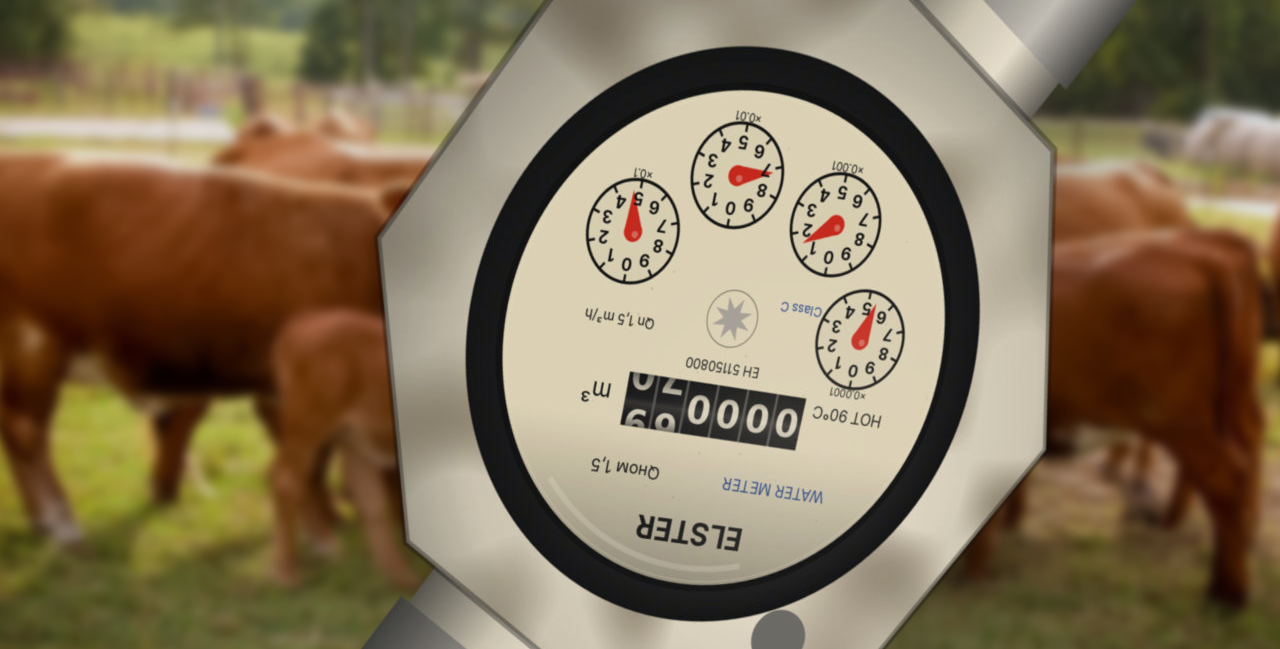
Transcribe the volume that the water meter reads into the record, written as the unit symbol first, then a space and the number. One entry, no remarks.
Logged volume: m³ 69.4715
